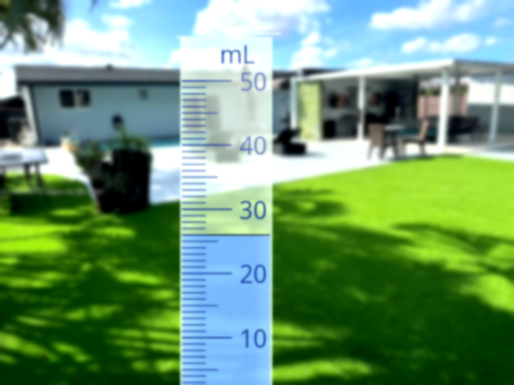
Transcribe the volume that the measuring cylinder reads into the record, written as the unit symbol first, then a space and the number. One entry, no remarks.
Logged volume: mL 26
